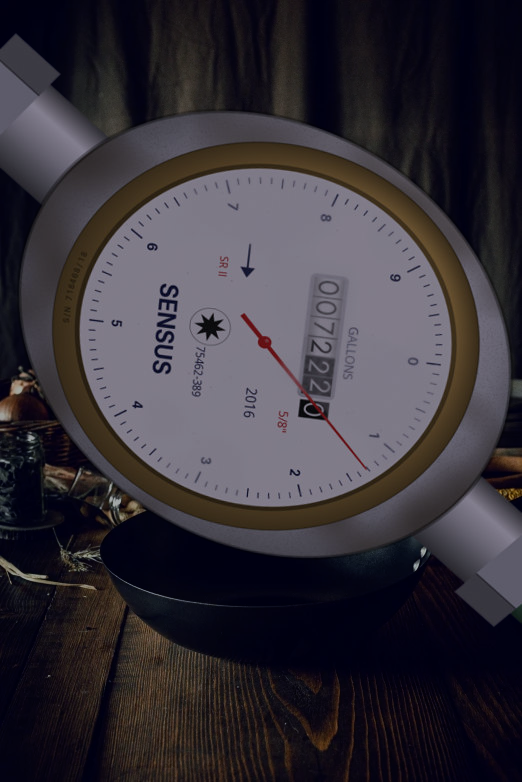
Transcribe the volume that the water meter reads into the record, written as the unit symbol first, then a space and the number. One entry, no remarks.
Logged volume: gal 72221.3
